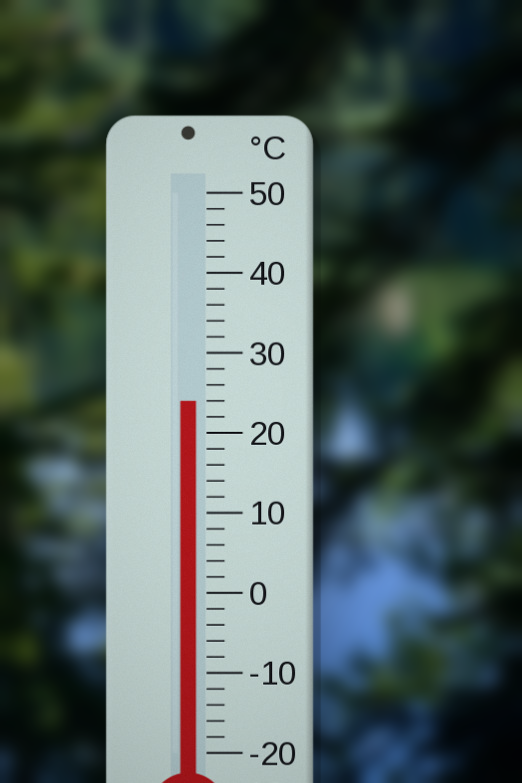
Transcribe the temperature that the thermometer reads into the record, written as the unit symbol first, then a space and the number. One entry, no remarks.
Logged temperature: °C 24
